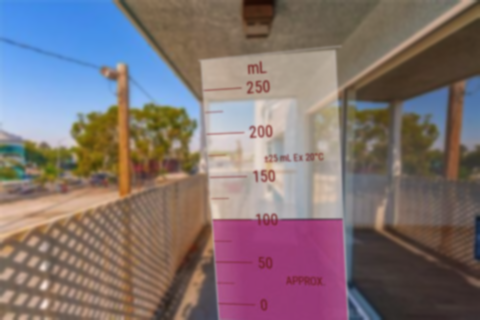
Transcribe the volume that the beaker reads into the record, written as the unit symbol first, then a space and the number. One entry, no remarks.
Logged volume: mL 100
